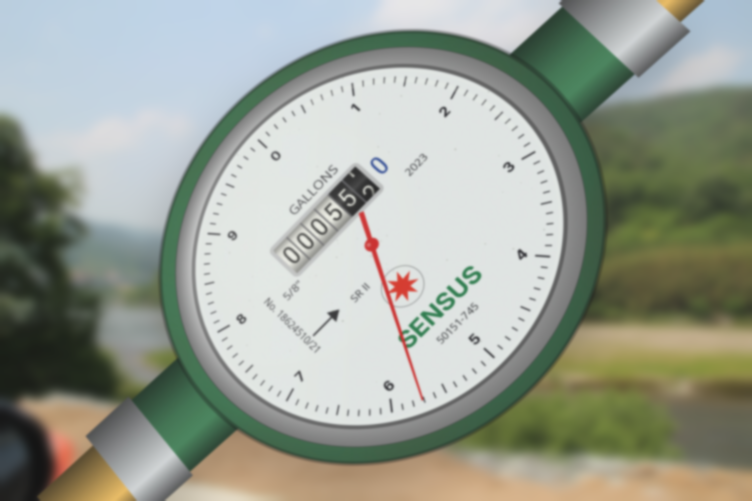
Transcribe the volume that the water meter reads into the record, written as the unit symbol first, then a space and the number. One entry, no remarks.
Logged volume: gal 5515.7
